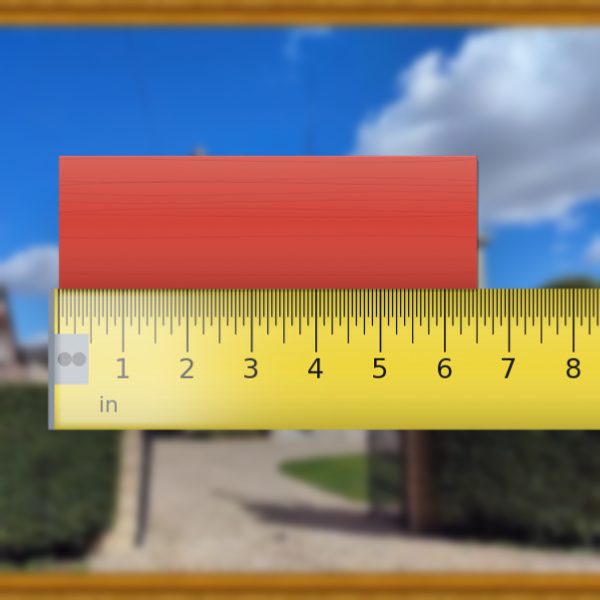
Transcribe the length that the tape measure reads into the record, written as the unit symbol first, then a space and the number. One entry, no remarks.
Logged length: in 6.5
